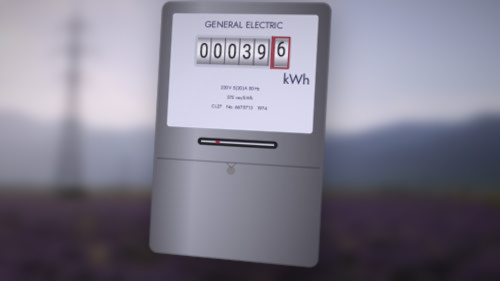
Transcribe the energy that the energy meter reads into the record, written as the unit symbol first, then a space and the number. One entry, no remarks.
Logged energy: kWh 39.6
